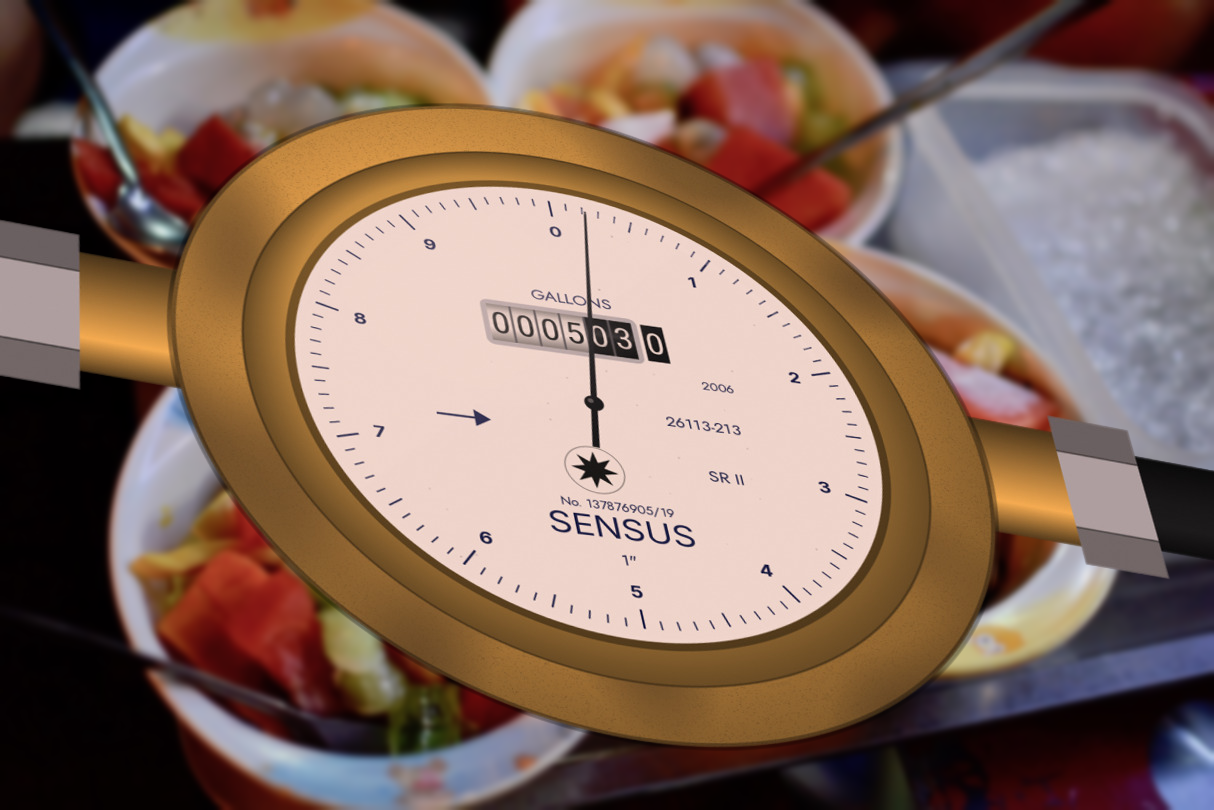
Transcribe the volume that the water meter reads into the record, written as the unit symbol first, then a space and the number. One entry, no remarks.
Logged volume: gal 5030.2
